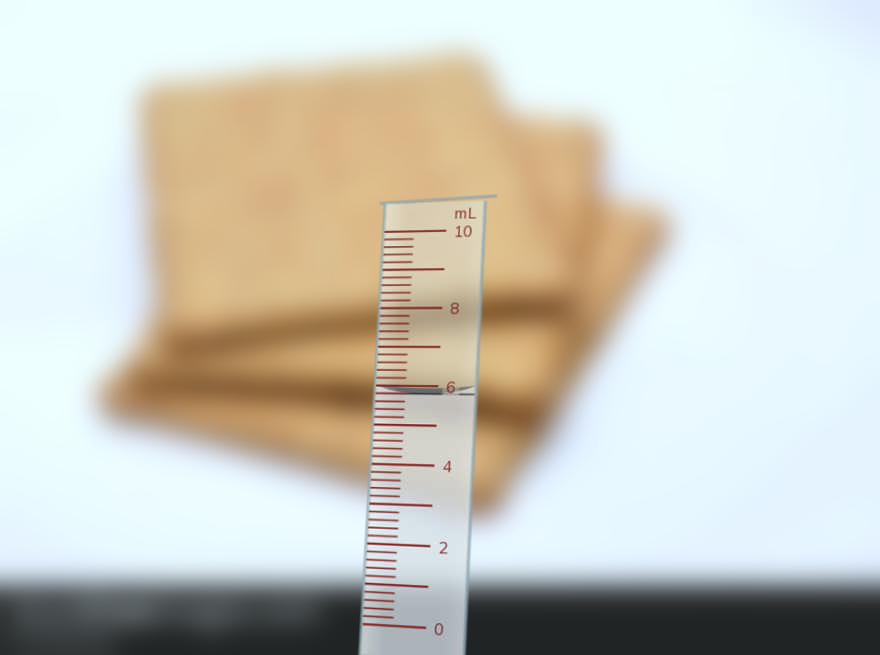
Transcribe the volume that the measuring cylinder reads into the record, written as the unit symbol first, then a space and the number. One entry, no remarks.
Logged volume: mL 5.8
